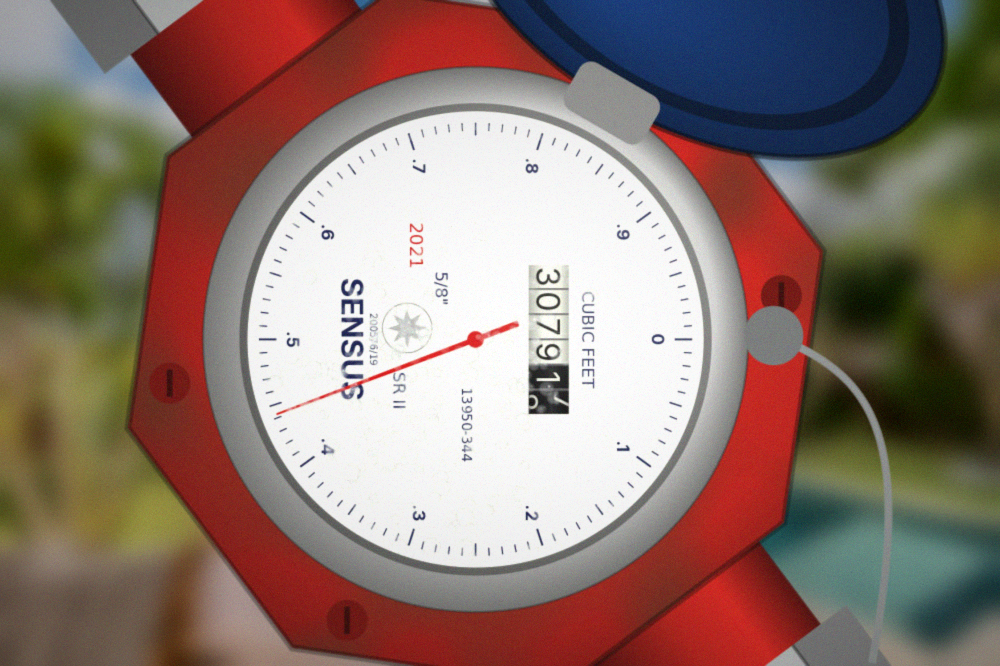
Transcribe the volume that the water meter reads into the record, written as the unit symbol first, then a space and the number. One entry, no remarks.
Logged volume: ft³ 307917.44
